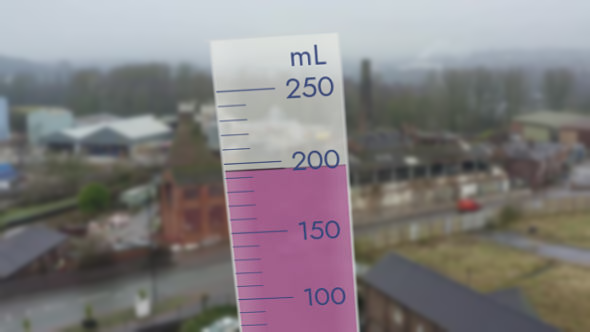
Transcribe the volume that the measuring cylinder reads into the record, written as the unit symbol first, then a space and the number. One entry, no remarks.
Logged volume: mL 195
